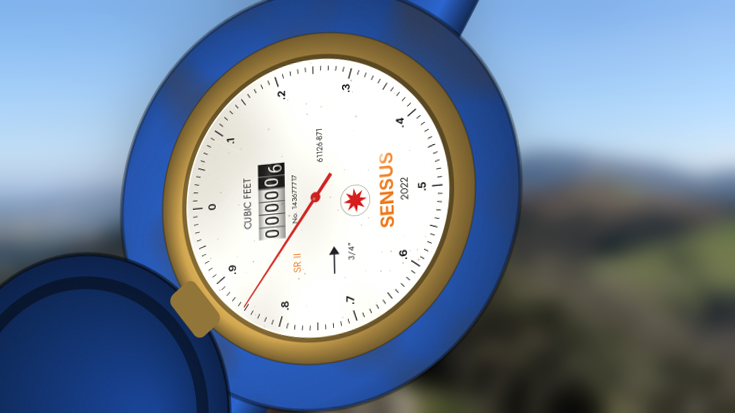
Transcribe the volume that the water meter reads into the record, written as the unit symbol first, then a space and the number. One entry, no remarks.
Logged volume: ft³ 5.85
